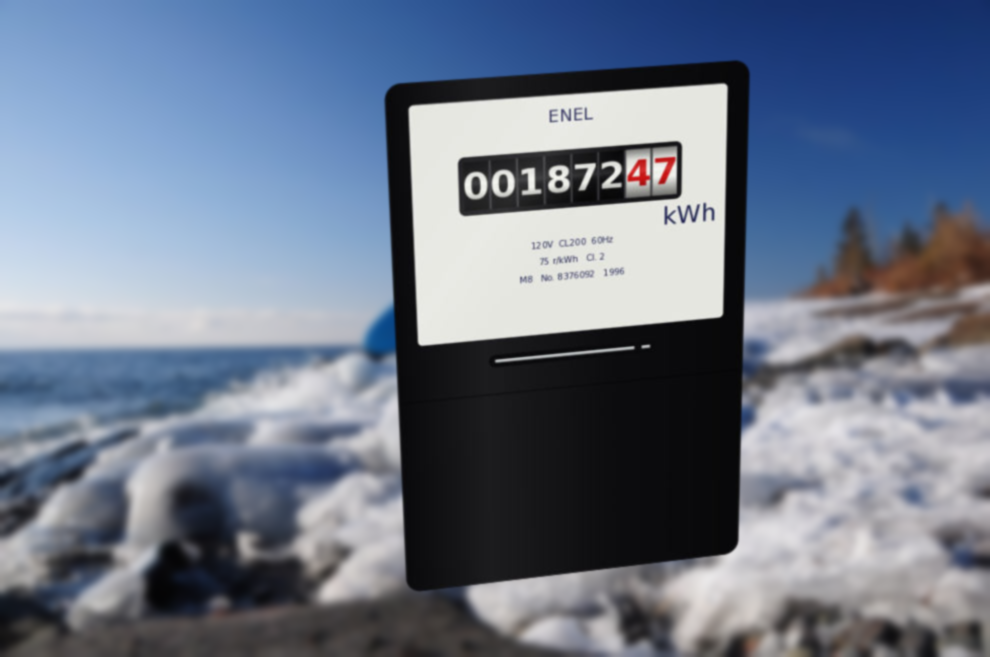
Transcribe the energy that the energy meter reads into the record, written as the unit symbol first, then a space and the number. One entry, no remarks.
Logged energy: kWh 1872.47
